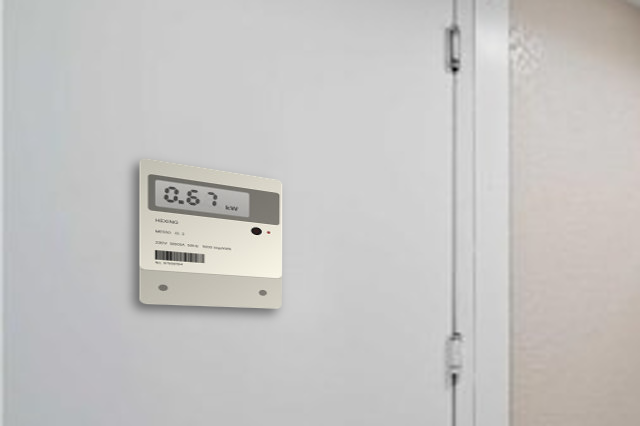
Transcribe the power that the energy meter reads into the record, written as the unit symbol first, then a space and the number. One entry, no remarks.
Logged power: kW 0.67
